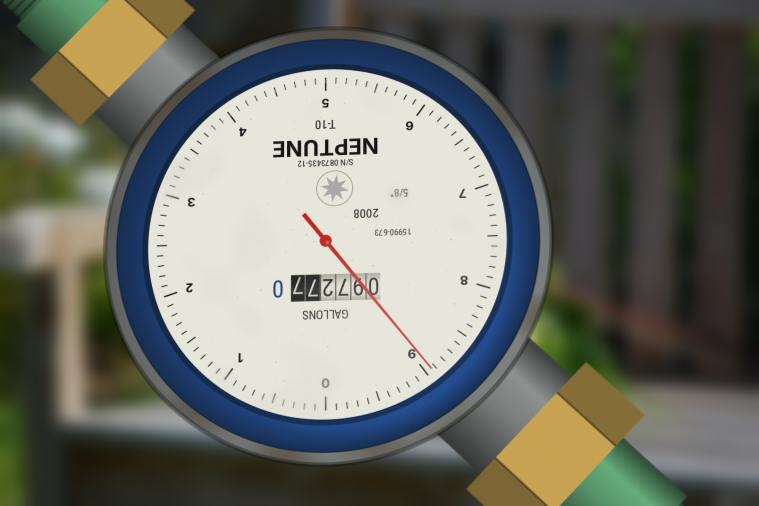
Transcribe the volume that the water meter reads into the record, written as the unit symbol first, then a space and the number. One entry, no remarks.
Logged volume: gal 972768.9
